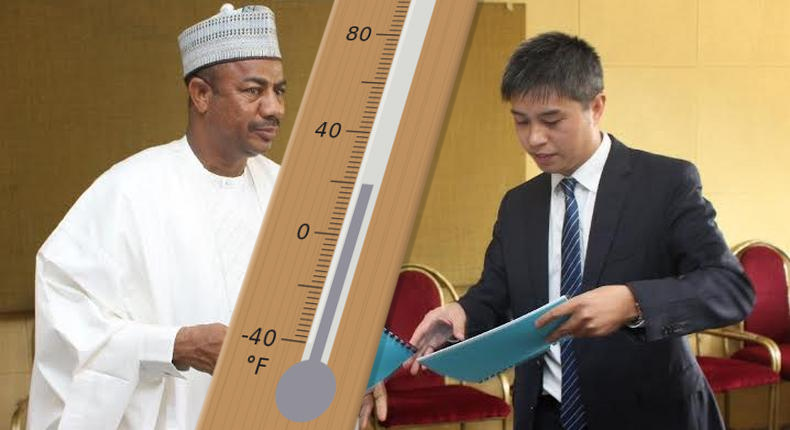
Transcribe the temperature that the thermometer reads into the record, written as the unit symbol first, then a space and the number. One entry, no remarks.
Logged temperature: °F 20
